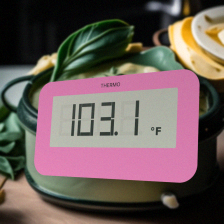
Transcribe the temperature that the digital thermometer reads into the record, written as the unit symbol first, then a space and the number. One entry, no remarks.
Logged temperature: °F 103.1
